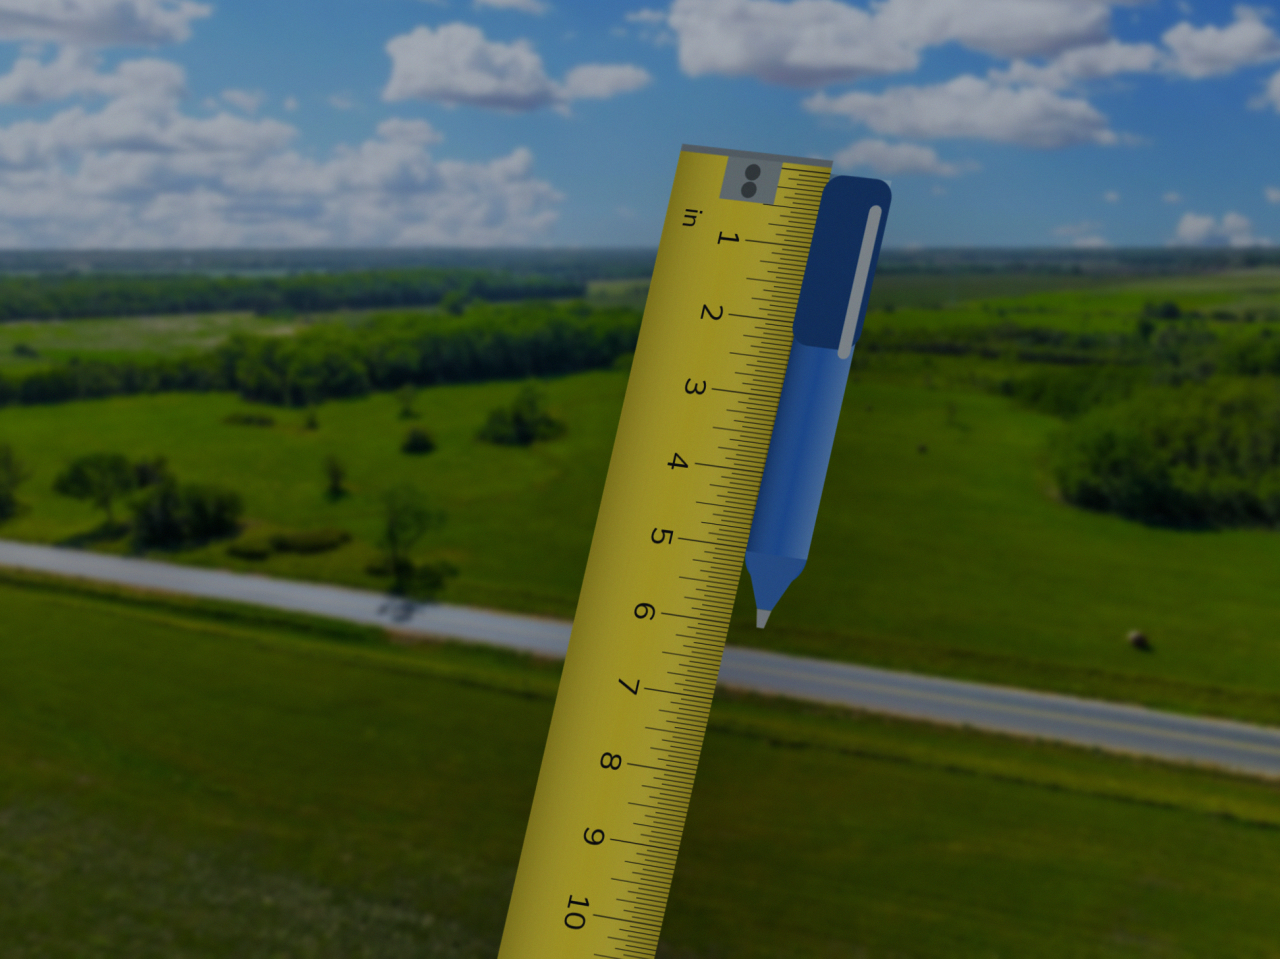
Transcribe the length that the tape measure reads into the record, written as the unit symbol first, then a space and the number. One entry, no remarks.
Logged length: in 6
